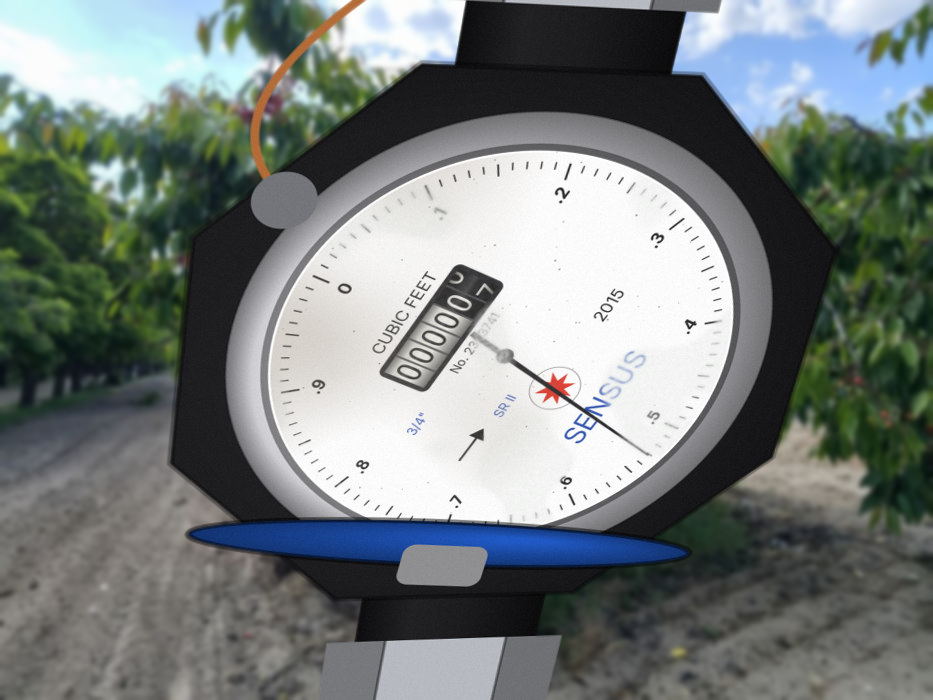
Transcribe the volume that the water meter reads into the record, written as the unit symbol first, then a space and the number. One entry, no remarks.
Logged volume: ft³ 6.53
